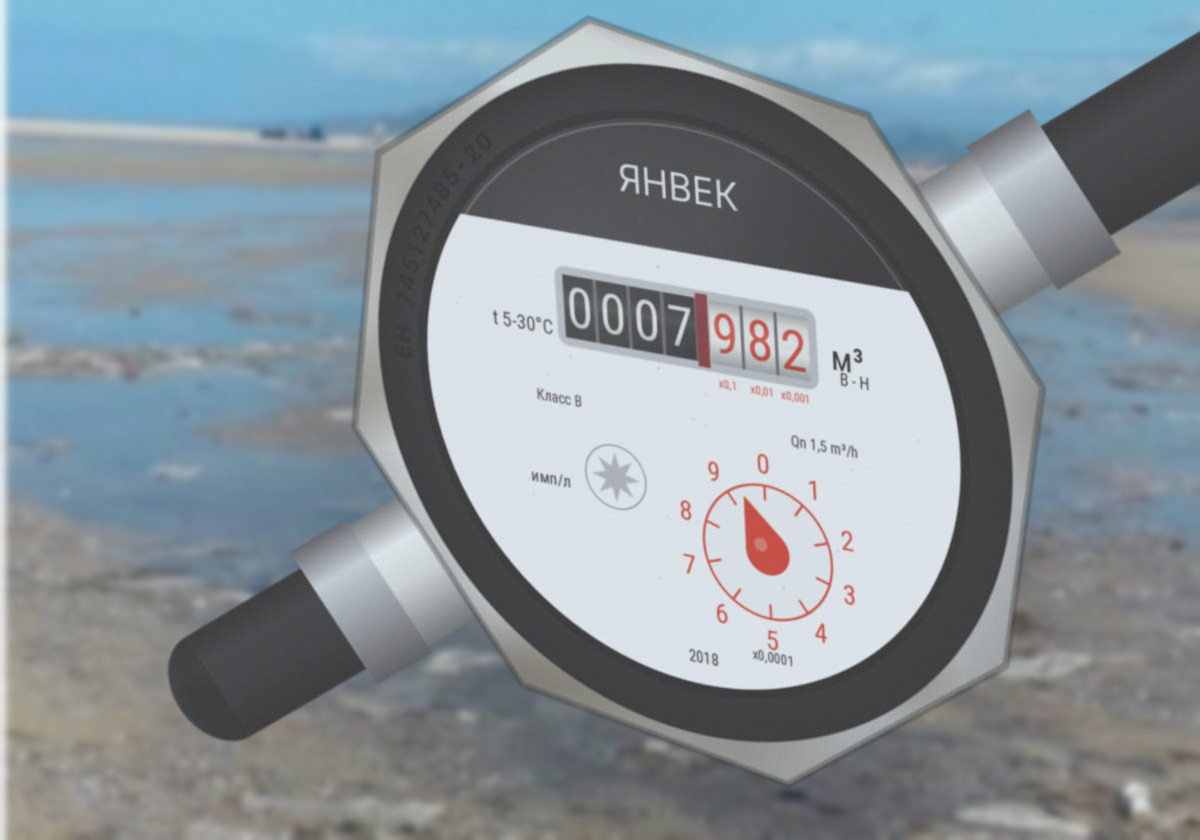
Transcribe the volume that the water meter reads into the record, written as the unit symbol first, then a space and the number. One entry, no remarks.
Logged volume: m³ 7.9819
